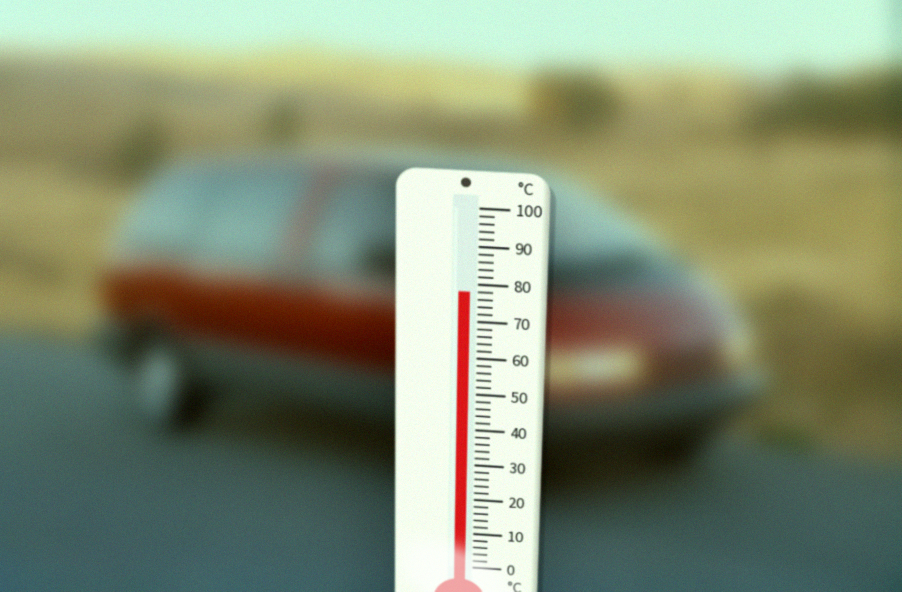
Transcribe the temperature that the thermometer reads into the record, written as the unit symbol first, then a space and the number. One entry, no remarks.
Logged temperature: °C 78
